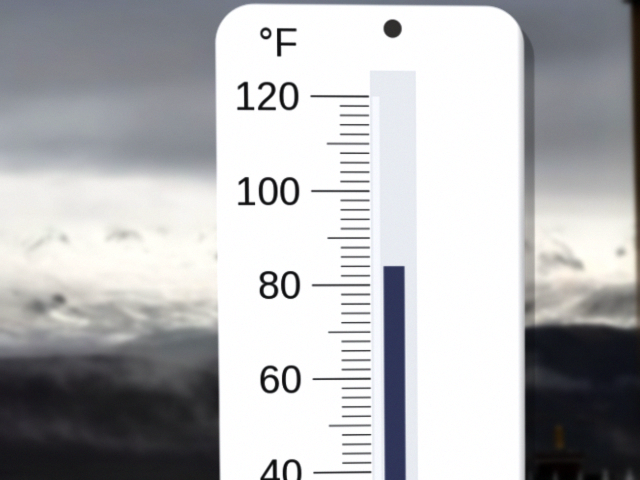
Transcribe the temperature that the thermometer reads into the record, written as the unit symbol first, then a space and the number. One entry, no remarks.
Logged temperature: °F 84
